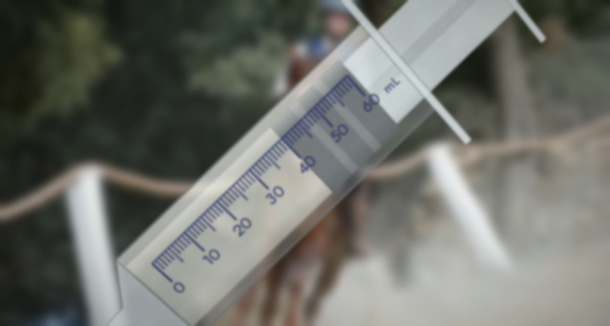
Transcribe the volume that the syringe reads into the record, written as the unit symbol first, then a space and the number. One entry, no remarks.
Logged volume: mL 40
